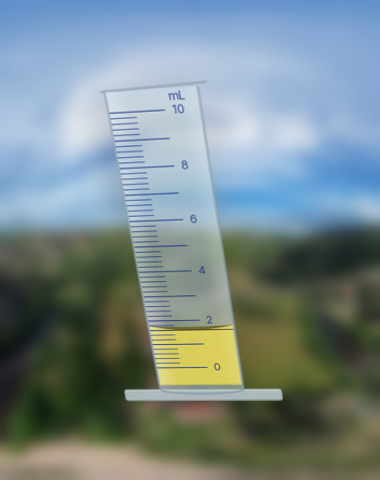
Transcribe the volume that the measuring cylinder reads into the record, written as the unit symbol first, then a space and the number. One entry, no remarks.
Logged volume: mL 1.6
